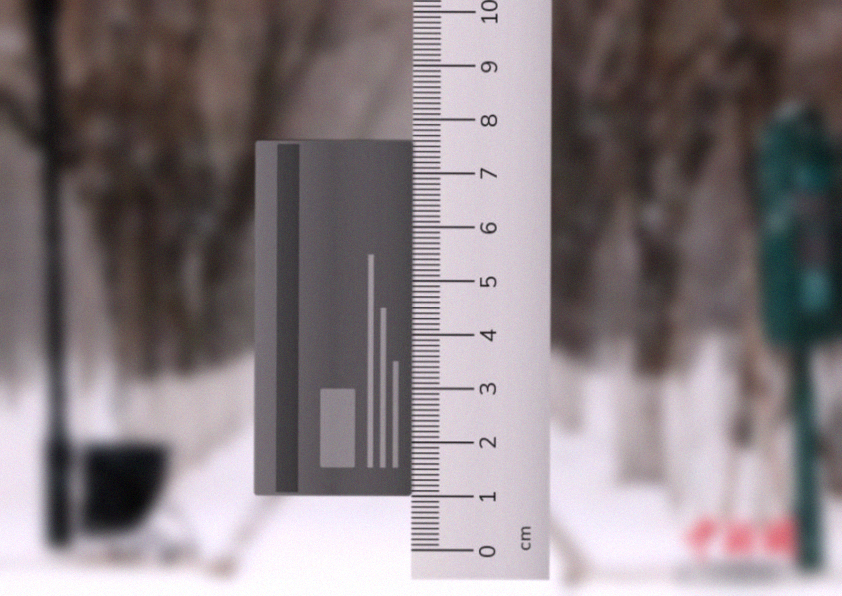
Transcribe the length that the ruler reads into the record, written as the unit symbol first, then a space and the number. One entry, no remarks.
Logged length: cm 6.6
